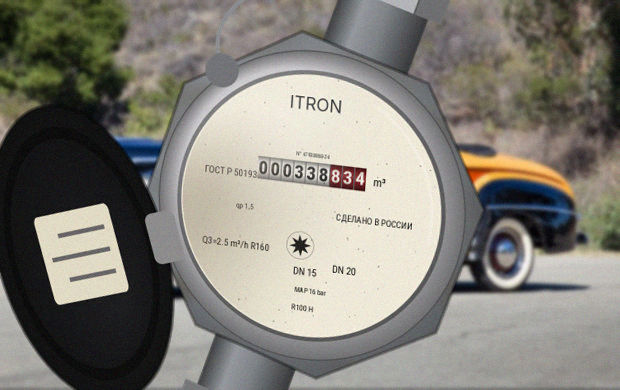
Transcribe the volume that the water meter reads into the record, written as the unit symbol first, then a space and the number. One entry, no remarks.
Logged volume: m³ 338.834
